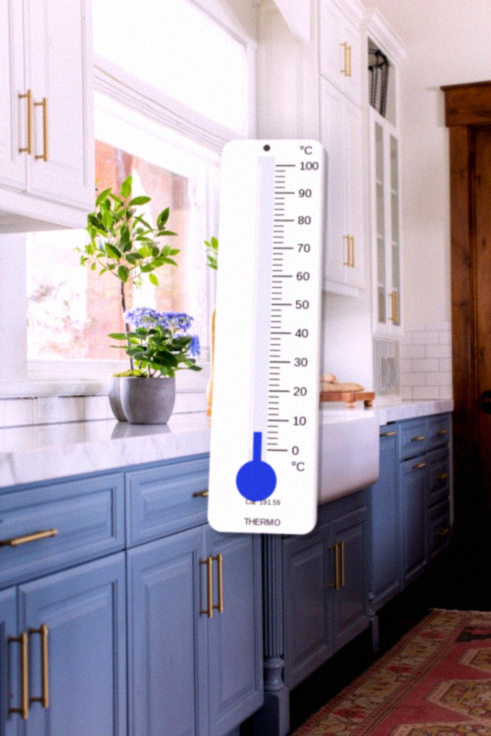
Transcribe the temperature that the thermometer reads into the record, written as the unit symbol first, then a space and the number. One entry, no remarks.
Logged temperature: °C 6
